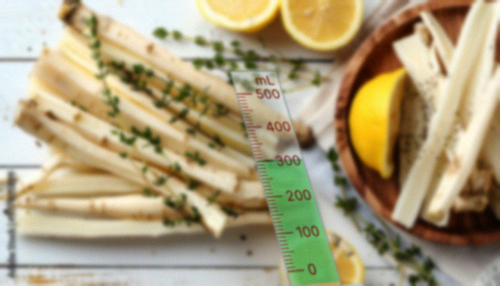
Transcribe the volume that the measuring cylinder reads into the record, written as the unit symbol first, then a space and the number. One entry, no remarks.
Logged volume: mL 300
